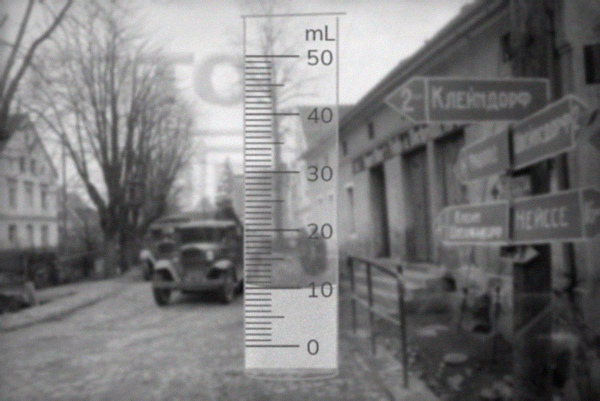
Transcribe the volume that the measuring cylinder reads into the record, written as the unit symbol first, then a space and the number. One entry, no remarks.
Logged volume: mL 10
